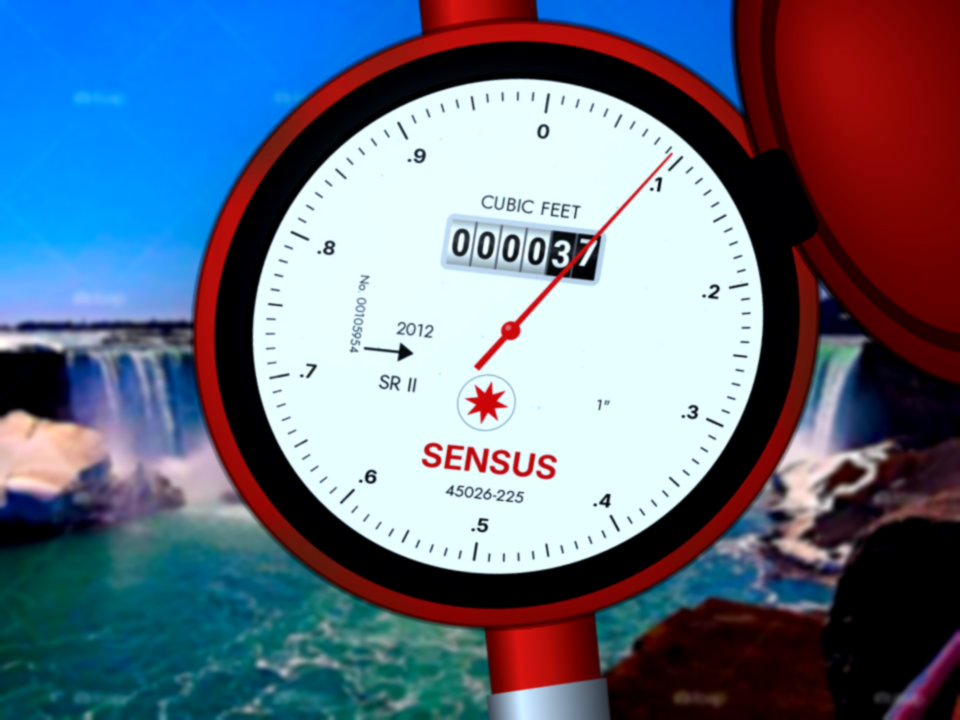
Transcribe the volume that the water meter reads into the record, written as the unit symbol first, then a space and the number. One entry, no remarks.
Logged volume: ft³ 37.09
